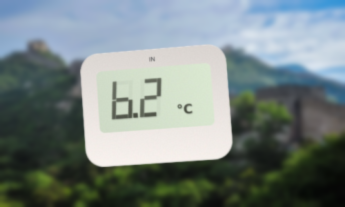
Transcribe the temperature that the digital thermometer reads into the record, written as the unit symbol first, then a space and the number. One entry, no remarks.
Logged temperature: °C 6.2
